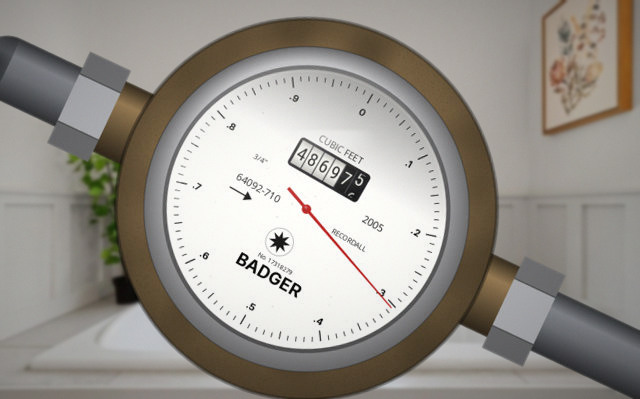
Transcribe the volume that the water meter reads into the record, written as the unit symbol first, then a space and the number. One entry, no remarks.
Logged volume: ft³ 486975.30
